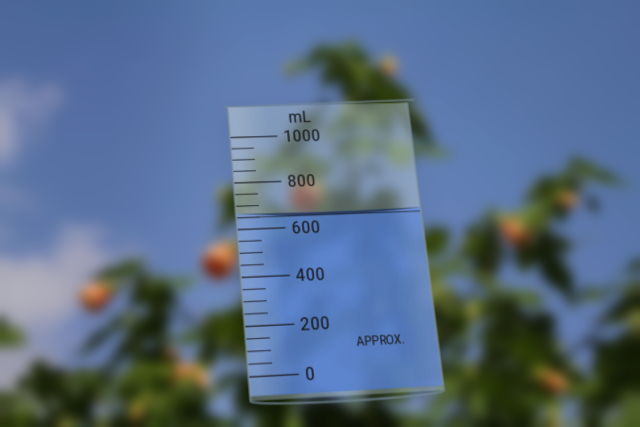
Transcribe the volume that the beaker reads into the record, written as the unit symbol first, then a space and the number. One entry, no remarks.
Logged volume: mL 650
